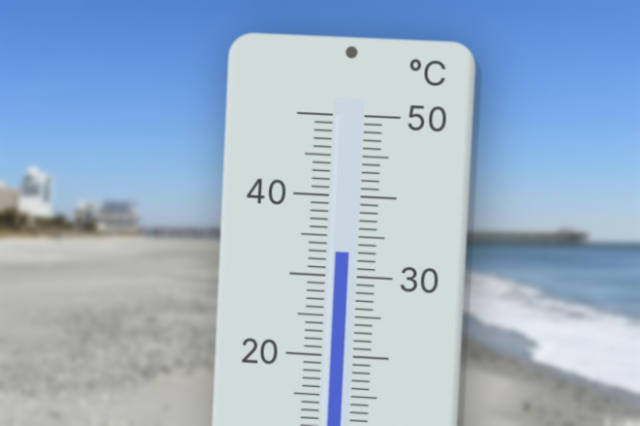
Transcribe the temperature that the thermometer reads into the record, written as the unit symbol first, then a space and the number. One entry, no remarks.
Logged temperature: °C 33
